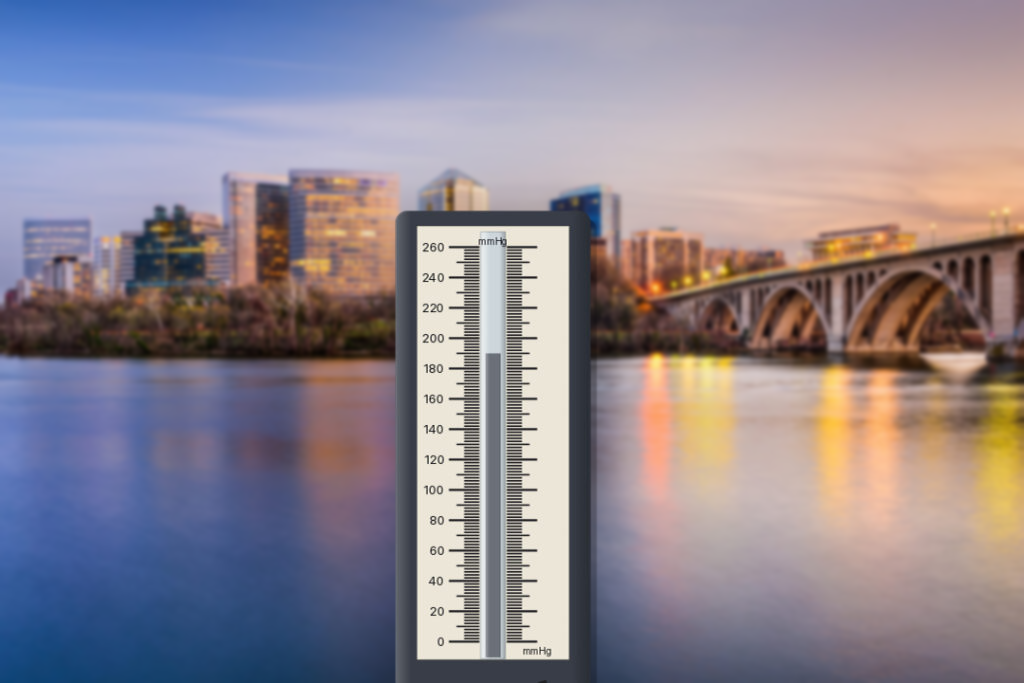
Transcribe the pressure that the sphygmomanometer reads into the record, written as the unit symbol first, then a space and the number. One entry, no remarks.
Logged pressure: mmHg 190
